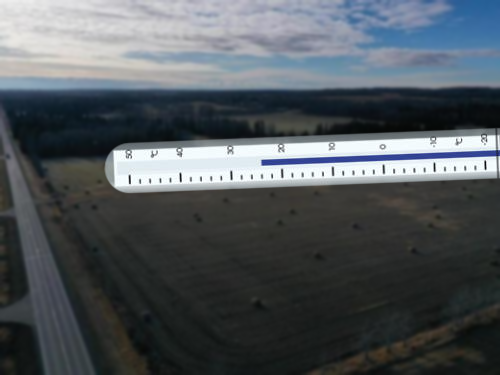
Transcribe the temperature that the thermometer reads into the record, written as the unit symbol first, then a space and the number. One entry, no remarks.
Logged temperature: °C 24
